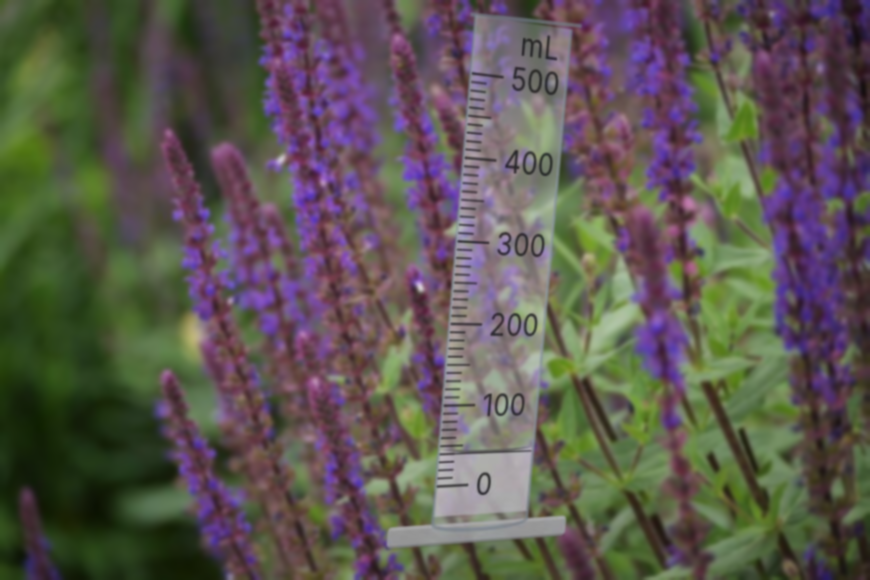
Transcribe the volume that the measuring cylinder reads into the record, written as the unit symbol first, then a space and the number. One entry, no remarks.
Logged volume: mL 40
